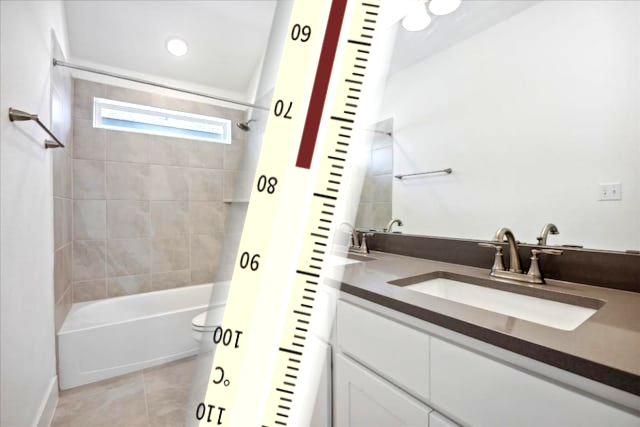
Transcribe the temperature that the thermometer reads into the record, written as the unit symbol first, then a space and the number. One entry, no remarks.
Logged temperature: °C 77
